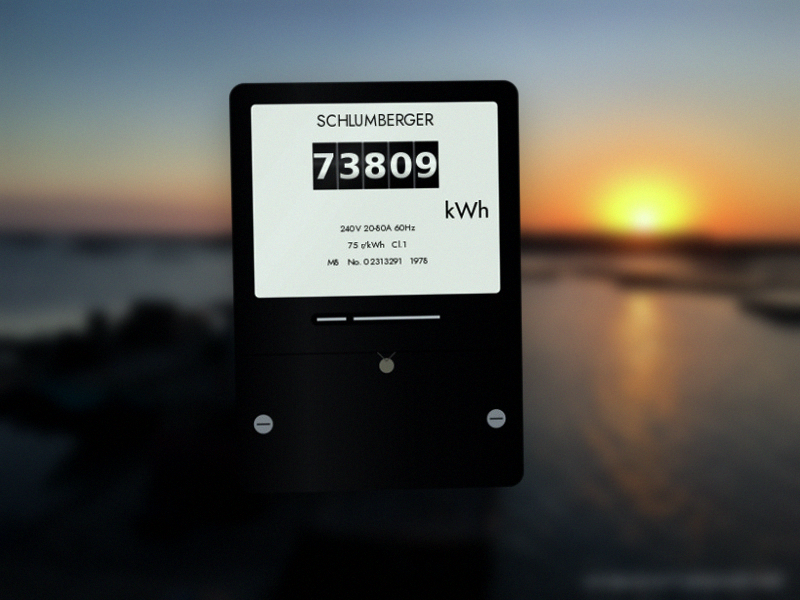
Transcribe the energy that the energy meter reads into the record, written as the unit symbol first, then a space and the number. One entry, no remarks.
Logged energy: kWh 73809
